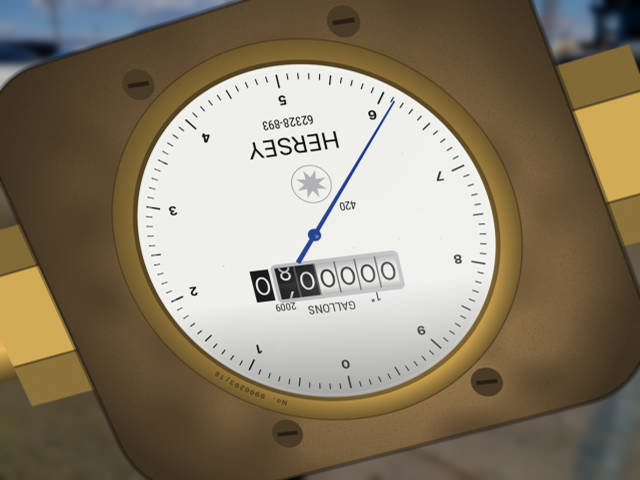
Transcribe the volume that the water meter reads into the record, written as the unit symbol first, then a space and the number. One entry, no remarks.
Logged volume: gal 76.1
